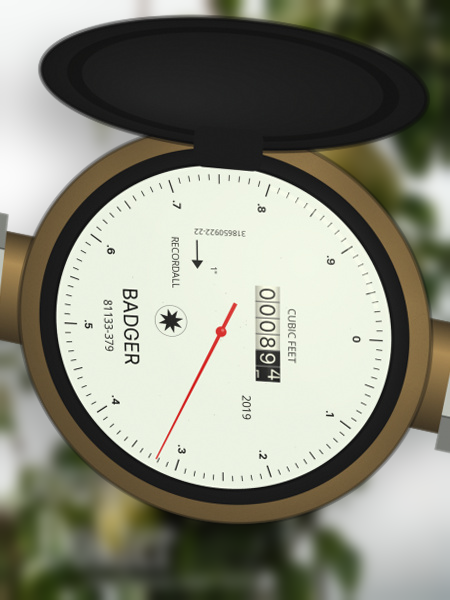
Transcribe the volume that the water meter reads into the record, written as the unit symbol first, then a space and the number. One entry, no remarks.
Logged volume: ft³ 894.32
